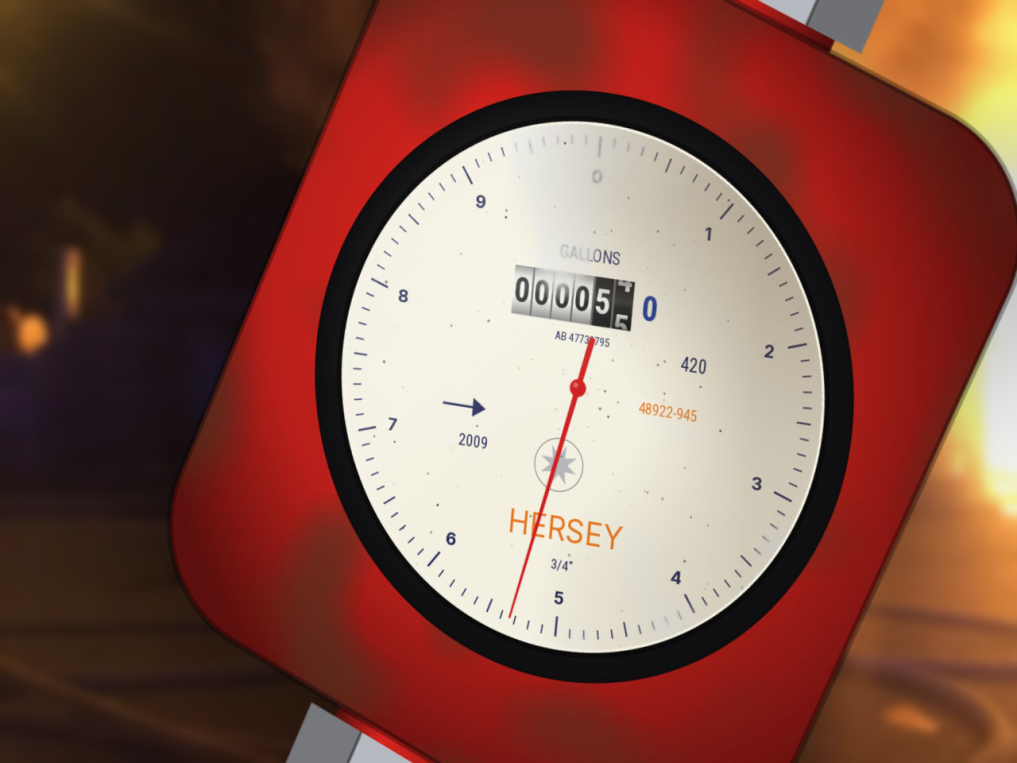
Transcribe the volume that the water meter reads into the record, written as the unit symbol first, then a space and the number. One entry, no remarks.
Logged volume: gal 545.3
